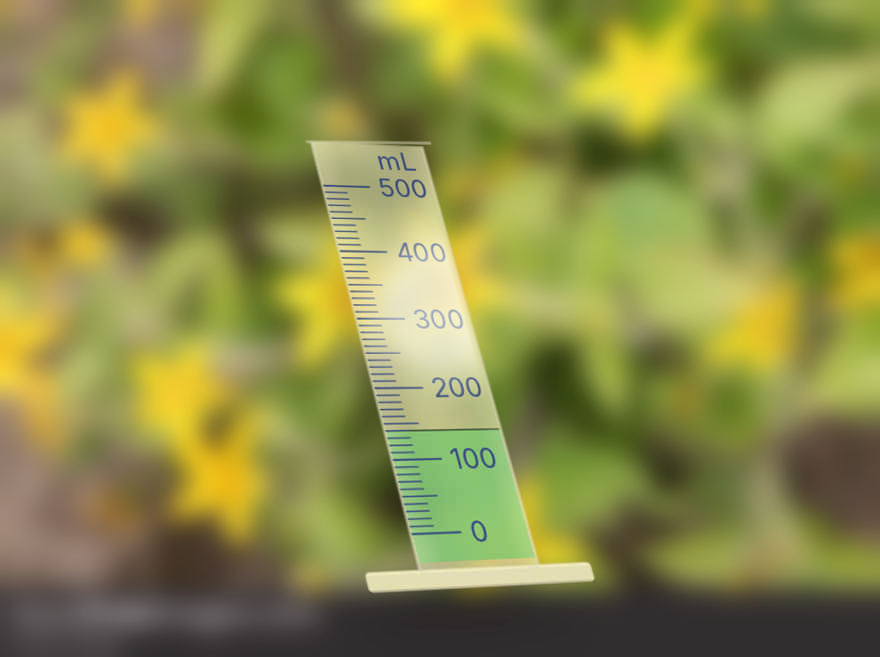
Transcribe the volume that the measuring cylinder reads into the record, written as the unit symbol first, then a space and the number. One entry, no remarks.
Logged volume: mL 140
